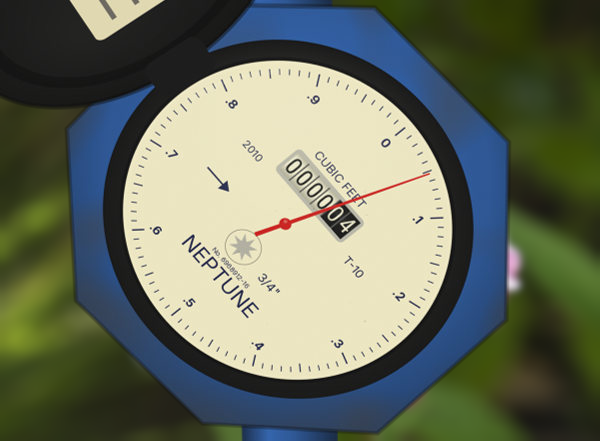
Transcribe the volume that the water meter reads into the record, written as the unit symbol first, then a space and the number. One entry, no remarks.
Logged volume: ft³ 4.05
